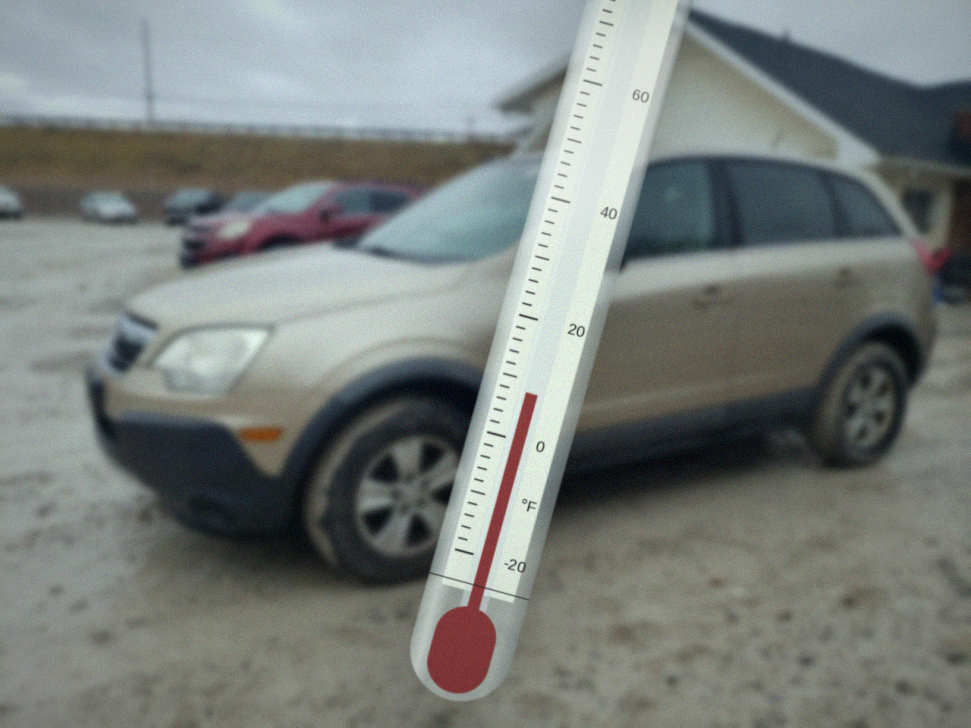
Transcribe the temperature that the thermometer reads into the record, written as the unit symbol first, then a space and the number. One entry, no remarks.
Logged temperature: °F 8
